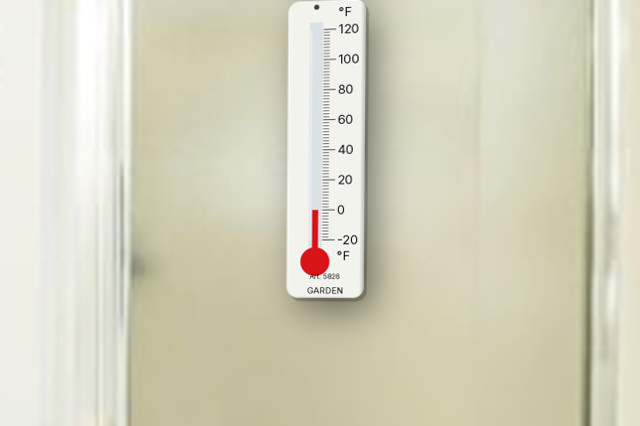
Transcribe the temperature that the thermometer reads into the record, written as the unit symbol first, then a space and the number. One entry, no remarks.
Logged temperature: °F 0
